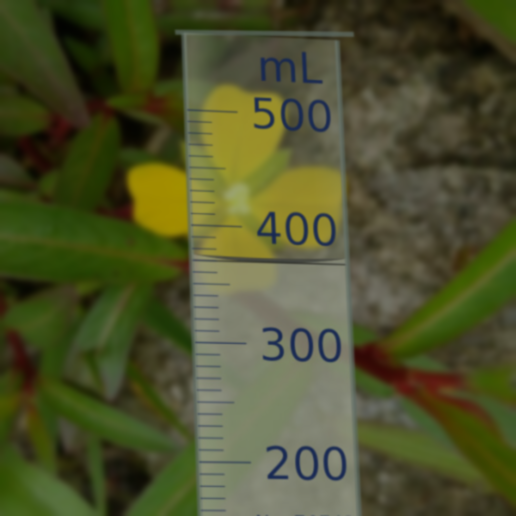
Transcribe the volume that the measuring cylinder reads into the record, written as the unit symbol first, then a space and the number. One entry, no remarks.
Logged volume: mL 370
